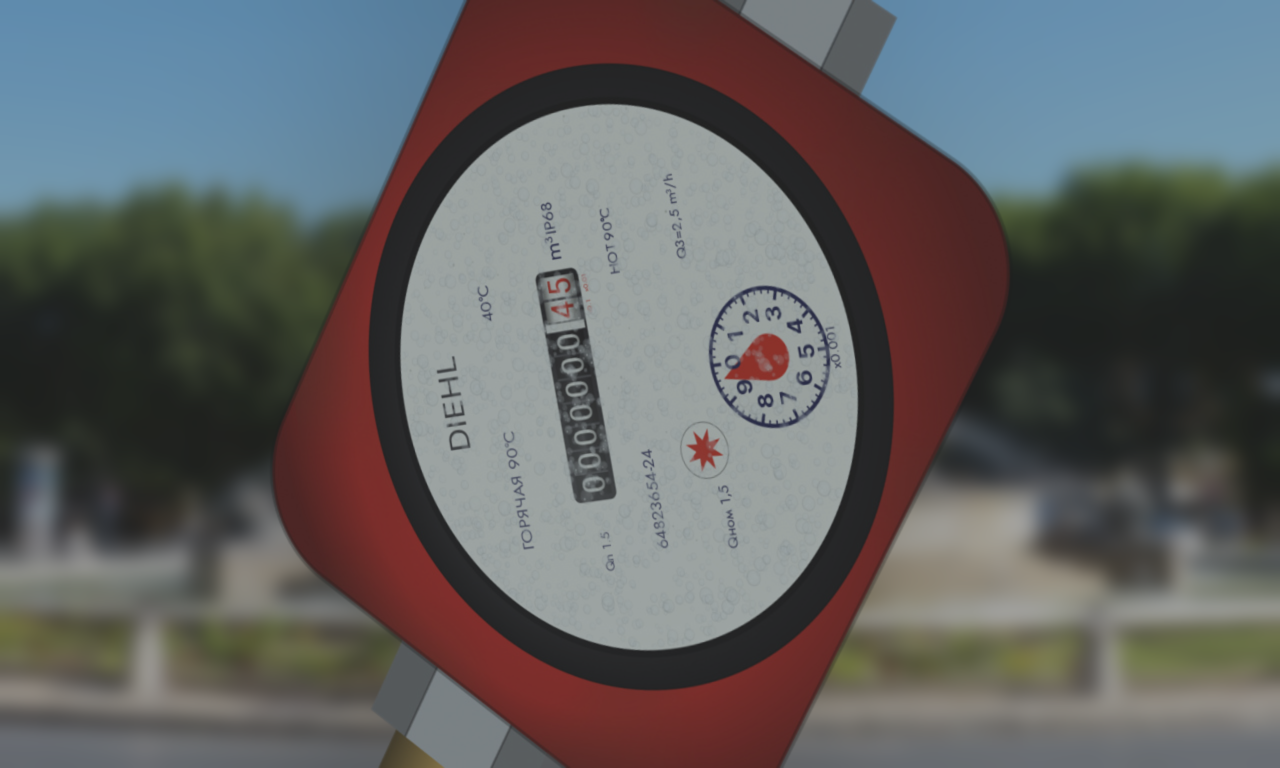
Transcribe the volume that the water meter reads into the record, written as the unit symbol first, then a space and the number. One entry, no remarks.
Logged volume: m³ 0.449
